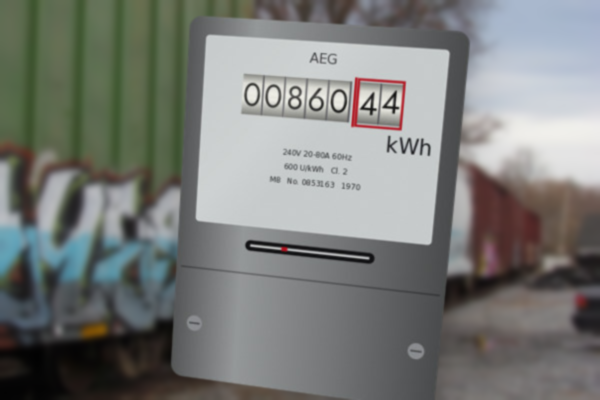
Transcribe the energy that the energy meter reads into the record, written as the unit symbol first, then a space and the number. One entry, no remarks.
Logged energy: kWh 860.44
